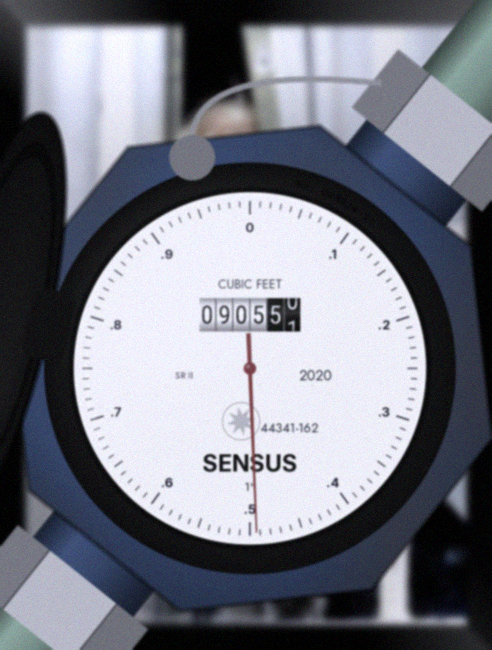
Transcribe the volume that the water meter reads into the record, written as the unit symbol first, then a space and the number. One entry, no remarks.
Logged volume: ft³ 90550.49
